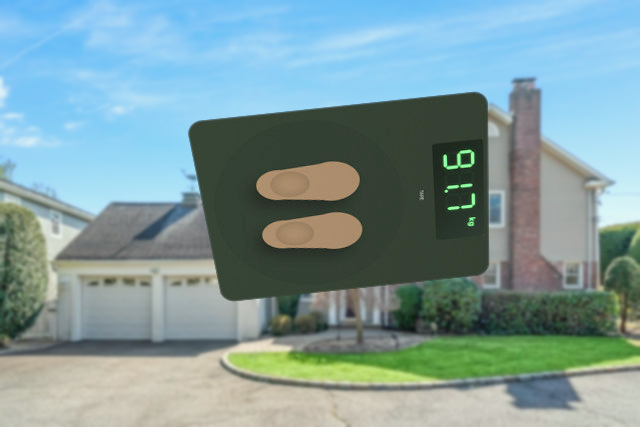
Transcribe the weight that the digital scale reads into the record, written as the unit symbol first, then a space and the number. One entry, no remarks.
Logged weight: kg 91.7
